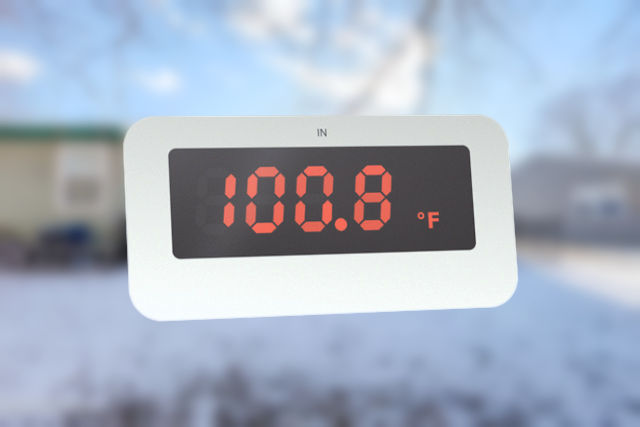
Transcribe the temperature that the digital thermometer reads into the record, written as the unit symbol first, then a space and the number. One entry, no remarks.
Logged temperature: °F 100.8
